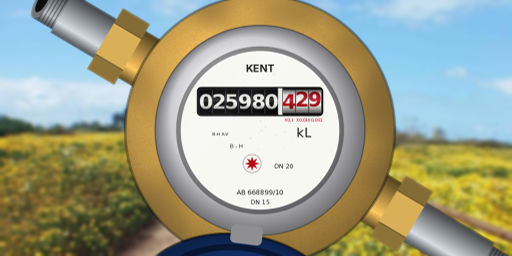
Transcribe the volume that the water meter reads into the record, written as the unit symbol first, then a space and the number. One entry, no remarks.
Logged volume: kL 25980.429
